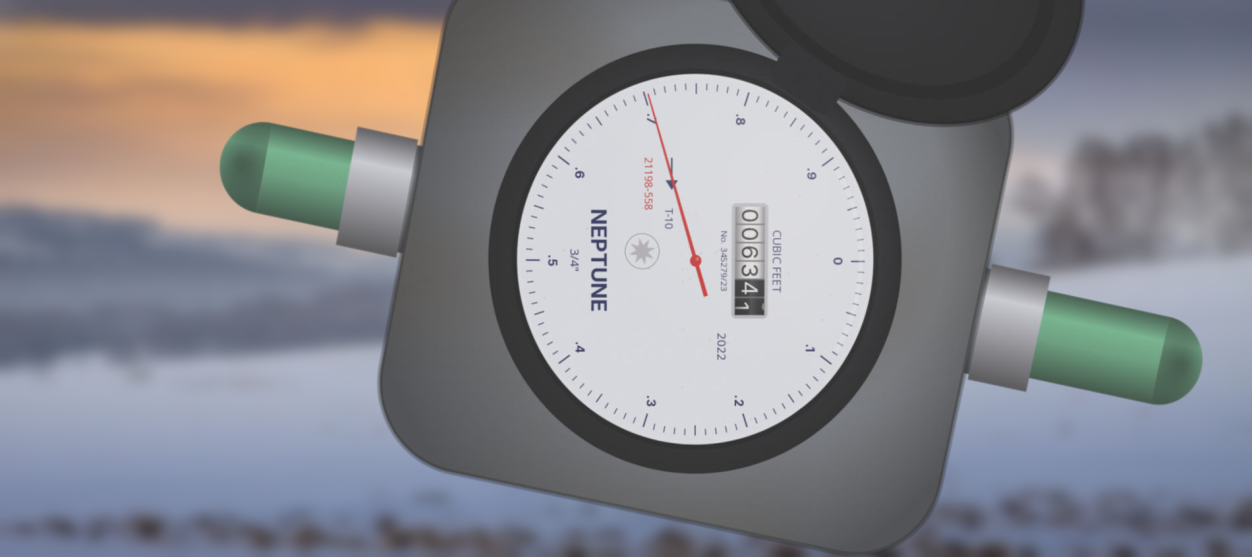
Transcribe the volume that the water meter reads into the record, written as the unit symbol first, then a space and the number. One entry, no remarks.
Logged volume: ft³ 6340.70
